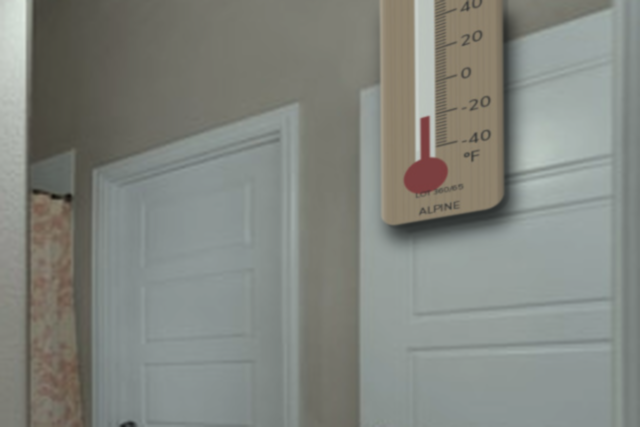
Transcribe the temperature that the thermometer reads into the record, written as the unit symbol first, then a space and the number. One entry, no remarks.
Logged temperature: °F -20
